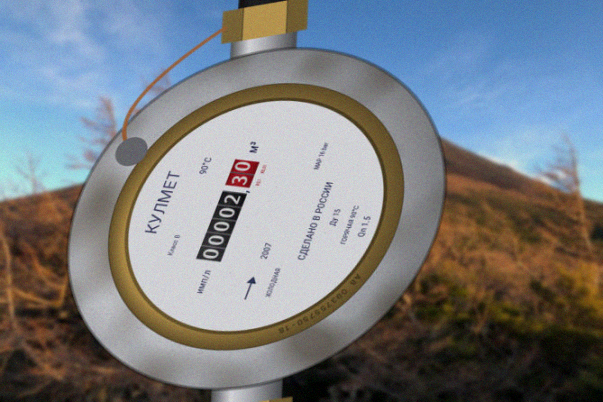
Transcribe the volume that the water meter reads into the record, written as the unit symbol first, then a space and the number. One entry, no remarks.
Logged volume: m³ 2.30
